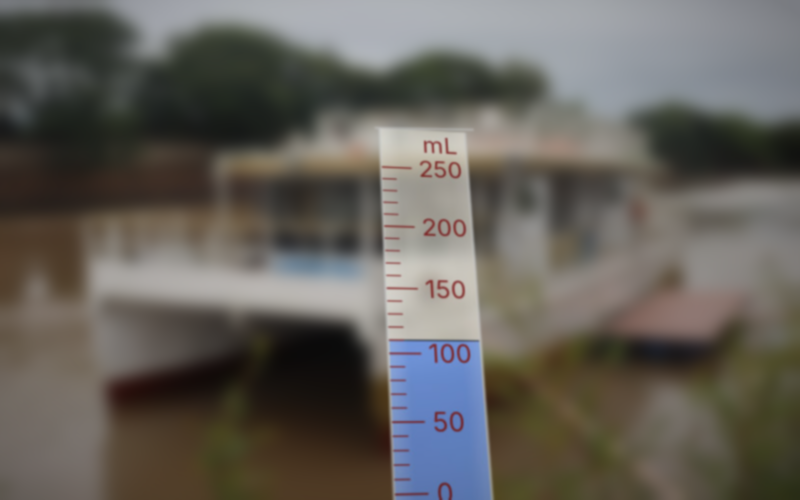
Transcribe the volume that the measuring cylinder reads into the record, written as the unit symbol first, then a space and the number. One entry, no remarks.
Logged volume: mL 110
